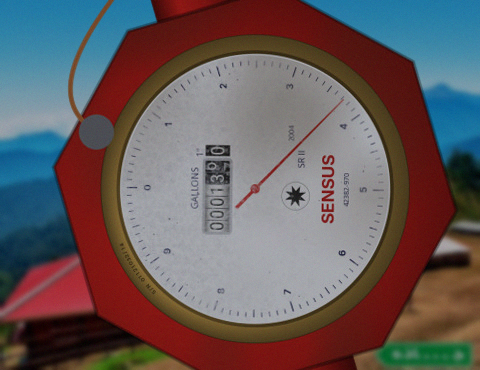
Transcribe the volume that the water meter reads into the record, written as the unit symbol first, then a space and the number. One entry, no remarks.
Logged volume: gal 1363.7
